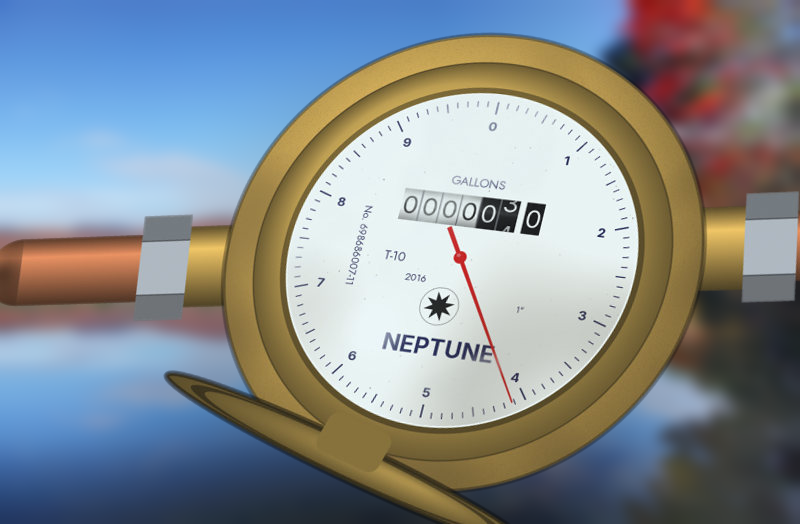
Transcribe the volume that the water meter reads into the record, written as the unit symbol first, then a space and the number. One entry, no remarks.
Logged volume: gal 34.1
